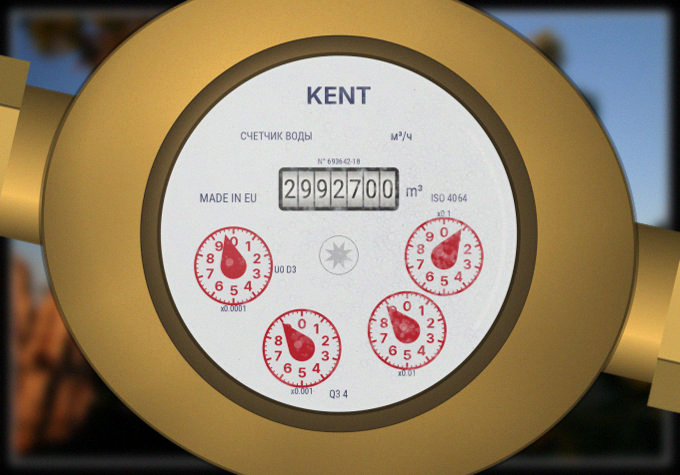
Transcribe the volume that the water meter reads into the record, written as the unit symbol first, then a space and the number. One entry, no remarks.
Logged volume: m³ 2992700.0889
